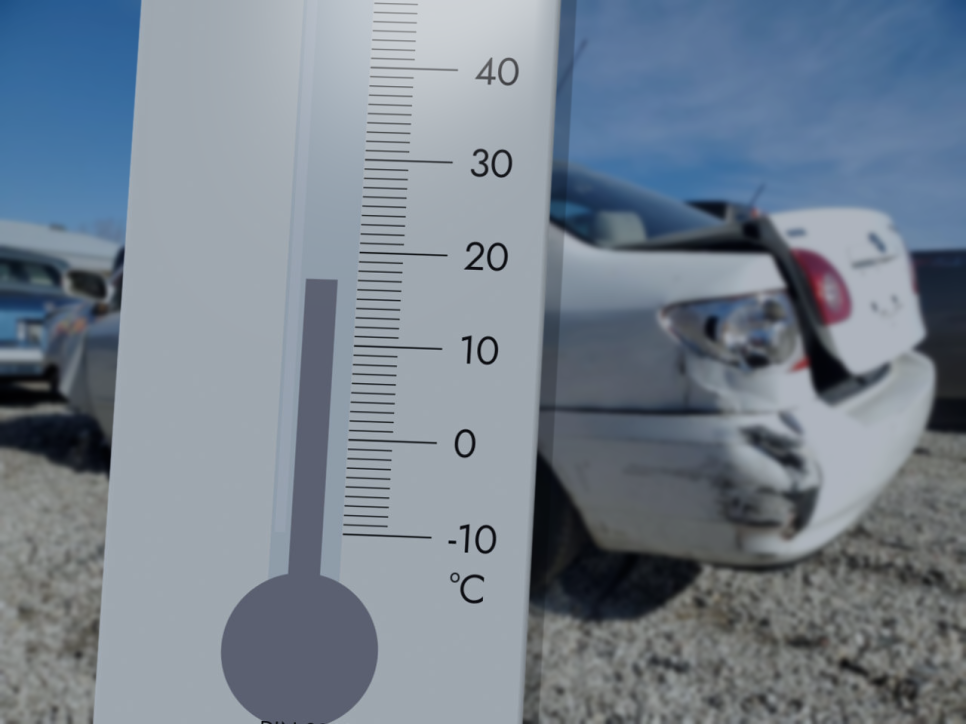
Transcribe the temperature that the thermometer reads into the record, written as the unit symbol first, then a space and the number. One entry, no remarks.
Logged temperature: °C 17
